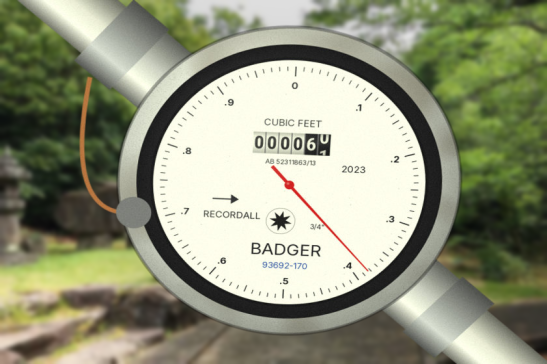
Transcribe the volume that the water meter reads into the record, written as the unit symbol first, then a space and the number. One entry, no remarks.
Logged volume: ft³ 60.38
